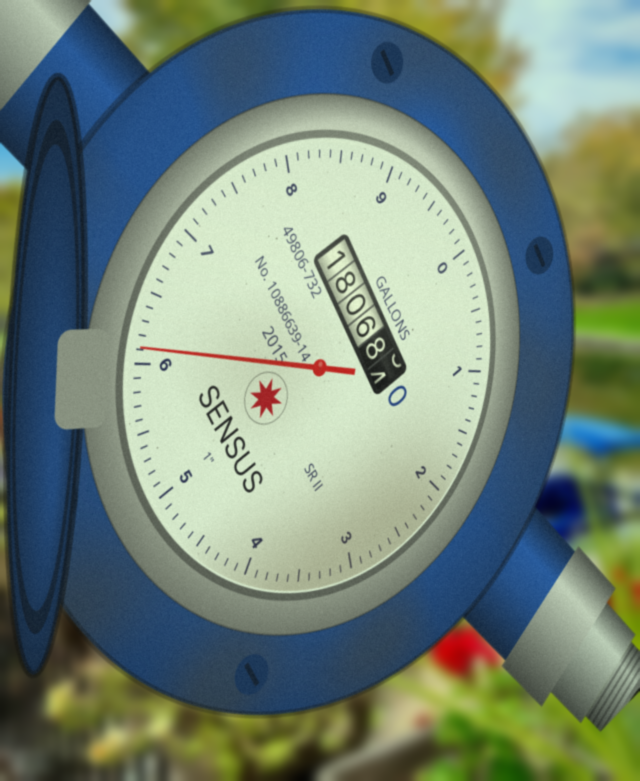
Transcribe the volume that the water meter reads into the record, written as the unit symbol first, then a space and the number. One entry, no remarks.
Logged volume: gal 1806836.1
